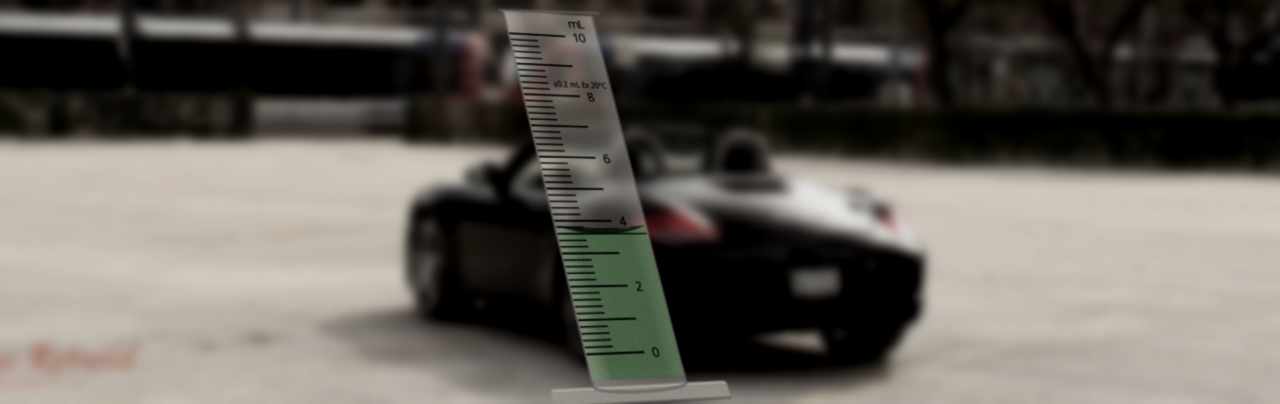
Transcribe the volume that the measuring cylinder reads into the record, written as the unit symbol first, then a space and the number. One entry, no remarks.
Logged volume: mL 3.6
